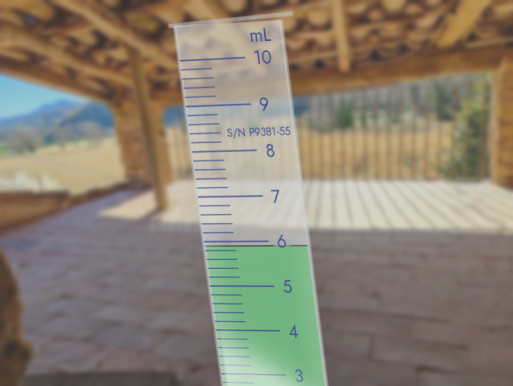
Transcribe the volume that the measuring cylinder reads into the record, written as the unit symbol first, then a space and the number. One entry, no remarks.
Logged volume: mL 5.9
